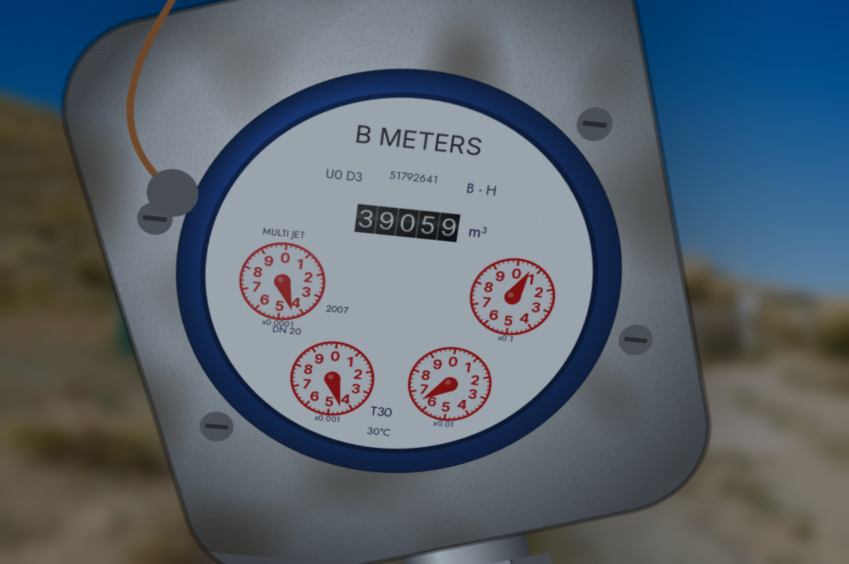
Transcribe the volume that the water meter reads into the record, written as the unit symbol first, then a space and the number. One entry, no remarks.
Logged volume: m³ 39059.0644
